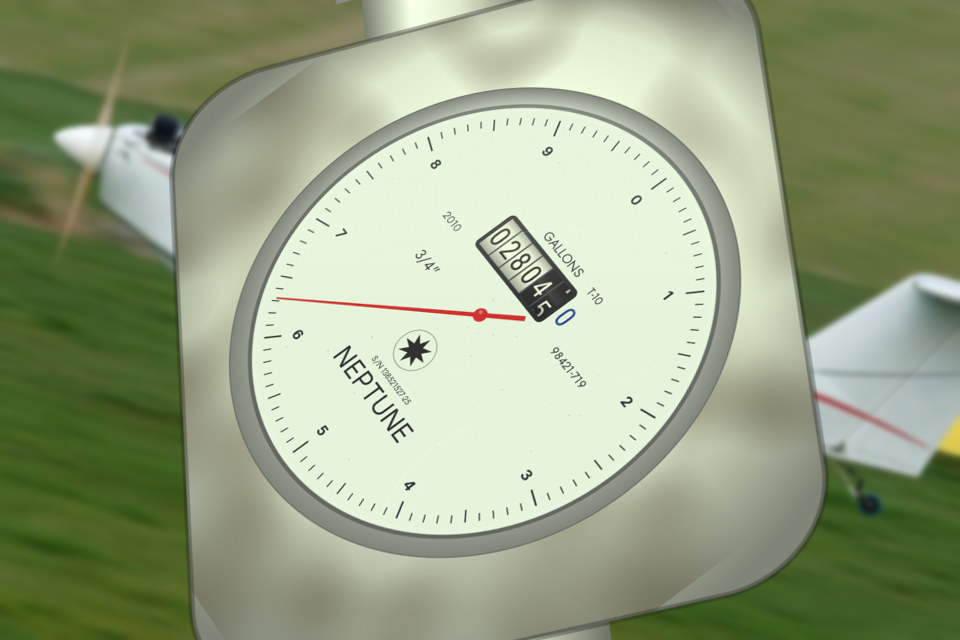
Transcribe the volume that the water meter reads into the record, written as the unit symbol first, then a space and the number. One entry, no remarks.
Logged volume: gal 280446.3
